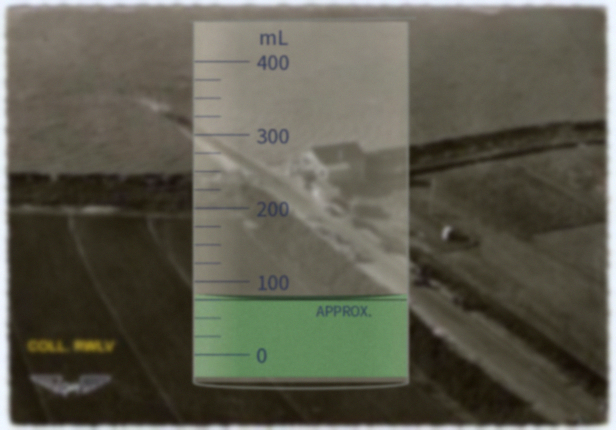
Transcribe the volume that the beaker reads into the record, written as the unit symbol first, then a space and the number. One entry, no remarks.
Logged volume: mL 75
